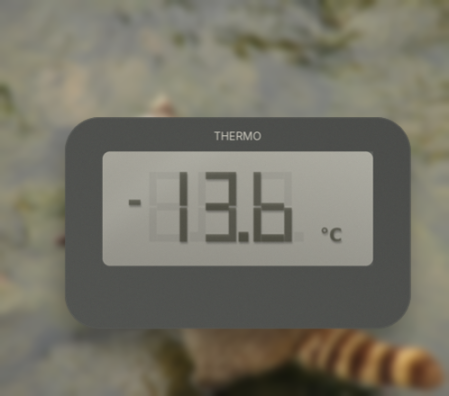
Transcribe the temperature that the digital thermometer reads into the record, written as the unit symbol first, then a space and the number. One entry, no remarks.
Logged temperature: °C -13.6
